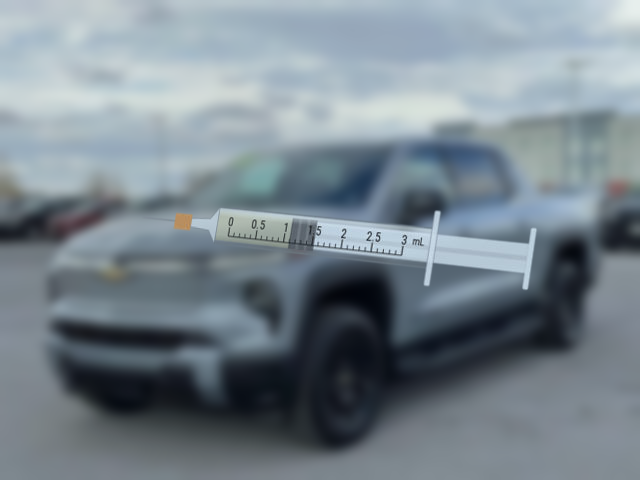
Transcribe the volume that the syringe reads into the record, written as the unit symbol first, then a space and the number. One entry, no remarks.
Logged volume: mL 1.1
